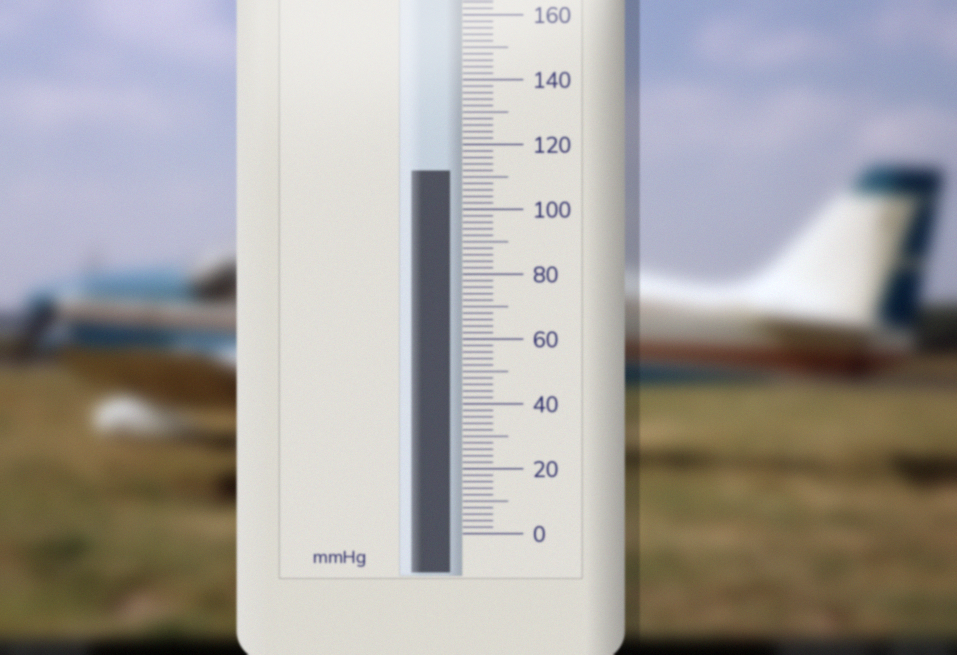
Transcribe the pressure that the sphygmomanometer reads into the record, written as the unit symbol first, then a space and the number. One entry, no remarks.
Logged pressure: mmHg 112
